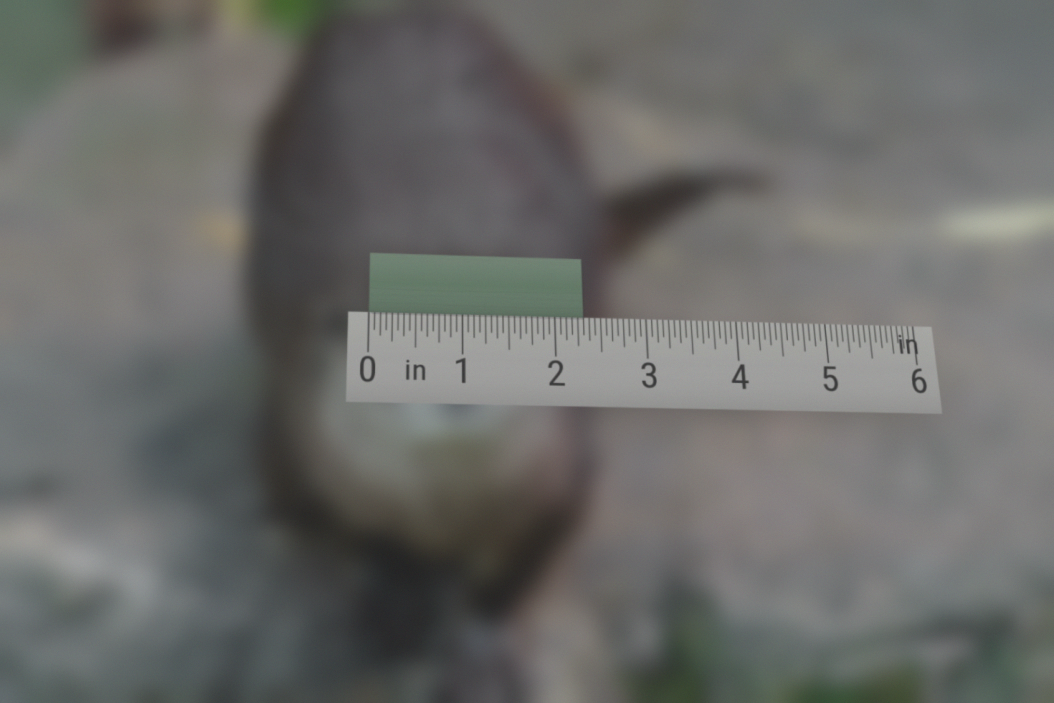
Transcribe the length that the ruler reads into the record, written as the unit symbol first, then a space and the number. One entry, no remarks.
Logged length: in 2.3125
